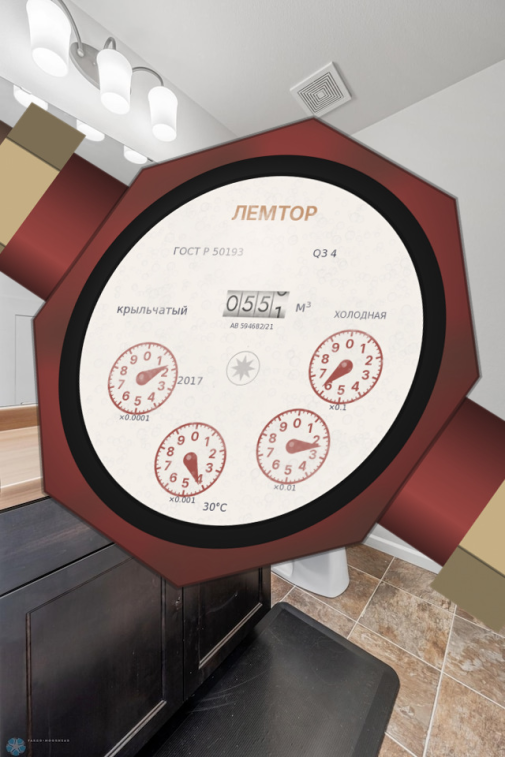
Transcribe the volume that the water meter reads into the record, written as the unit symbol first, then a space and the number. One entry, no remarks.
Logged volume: m³ 550.6241
